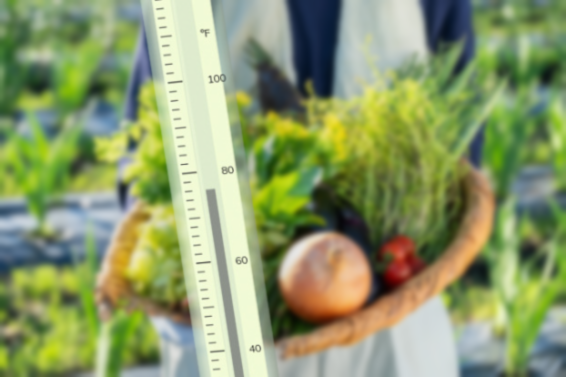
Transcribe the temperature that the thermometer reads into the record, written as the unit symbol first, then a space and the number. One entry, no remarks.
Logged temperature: °F 76
